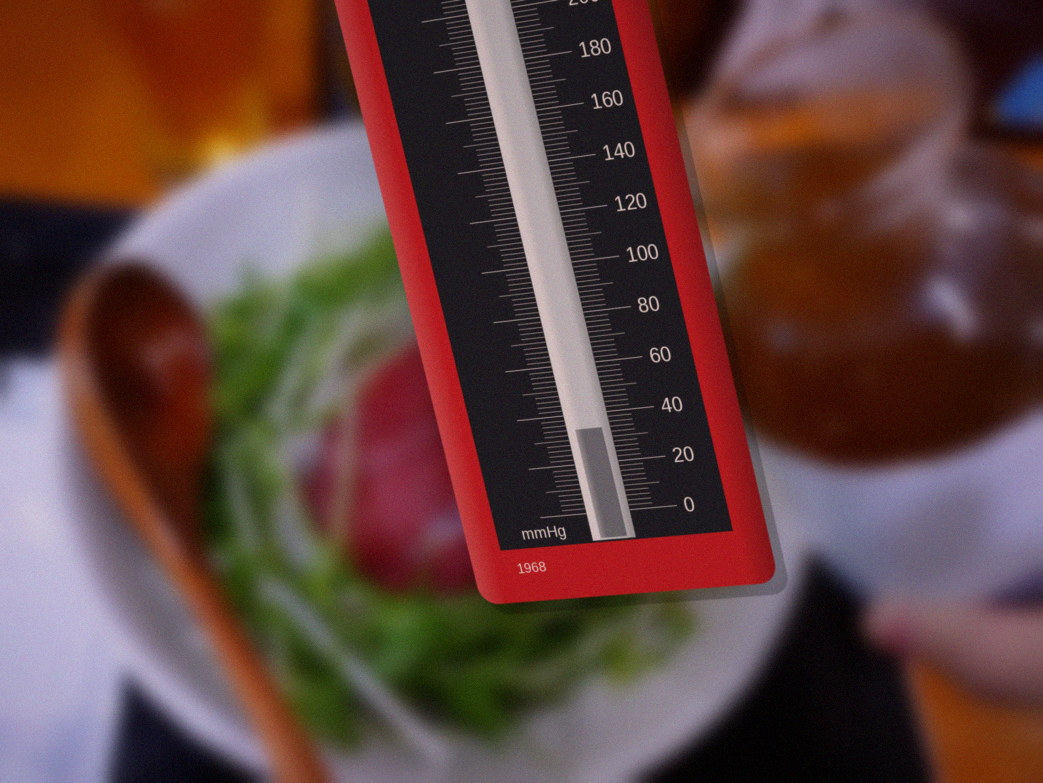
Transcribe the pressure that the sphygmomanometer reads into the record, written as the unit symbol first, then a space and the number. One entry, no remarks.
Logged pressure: mmHg 34
